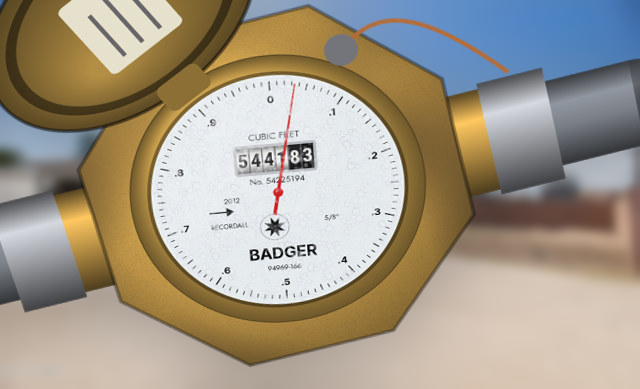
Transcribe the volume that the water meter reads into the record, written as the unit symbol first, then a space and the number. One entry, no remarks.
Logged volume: ft³ 544183.03
